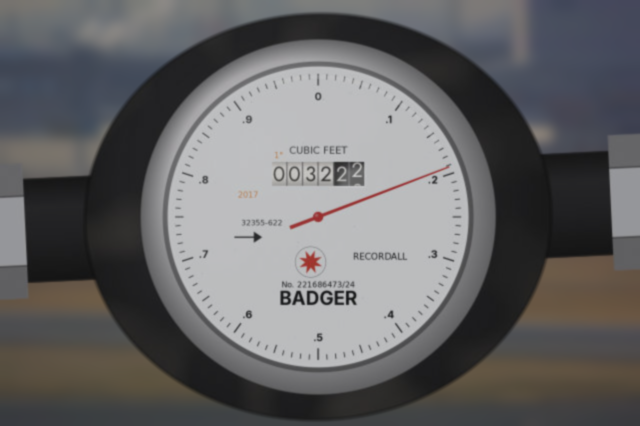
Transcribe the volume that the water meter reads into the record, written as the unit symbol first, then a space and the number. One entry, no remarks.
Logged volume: ft³ 3222.19
